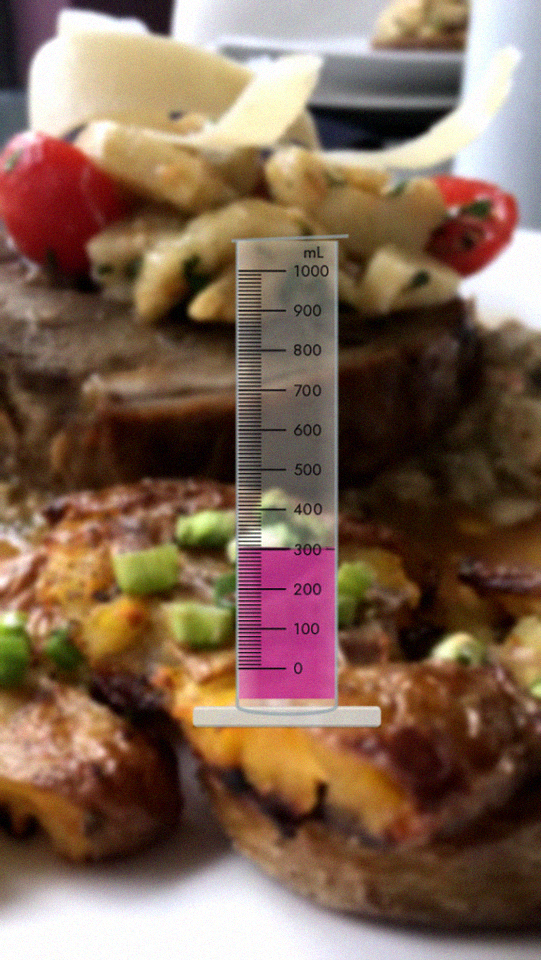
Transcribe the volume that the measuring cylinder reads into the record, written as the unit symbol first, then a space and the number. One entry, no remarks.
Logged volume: mL 300
